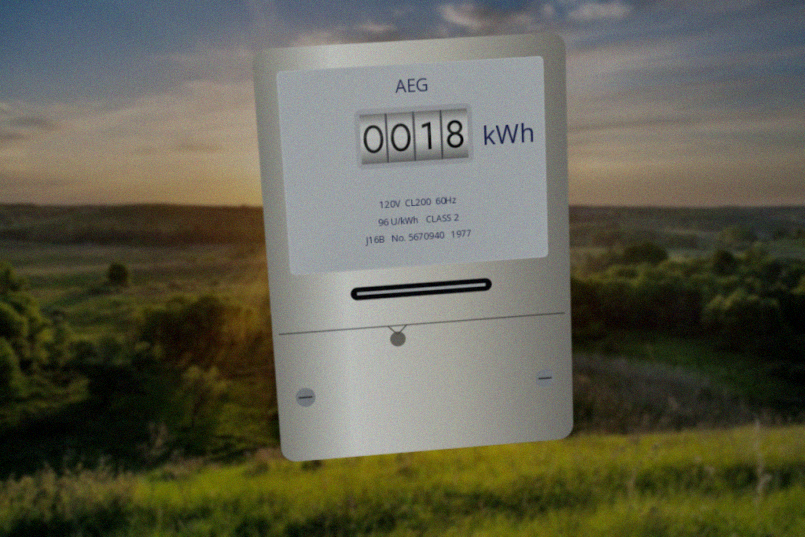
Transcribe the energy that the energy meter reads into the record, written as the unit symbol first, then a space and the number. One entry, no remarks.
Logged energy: kWh 18
